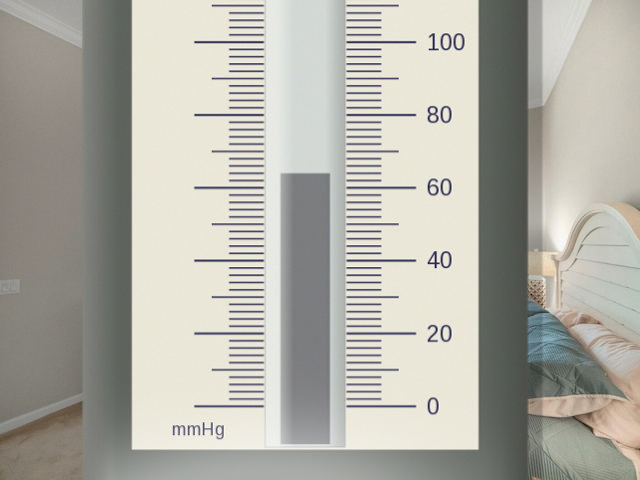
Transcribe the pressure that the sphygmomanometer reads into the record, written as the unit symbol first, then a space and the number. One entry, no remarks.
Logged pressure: mmHg 64
